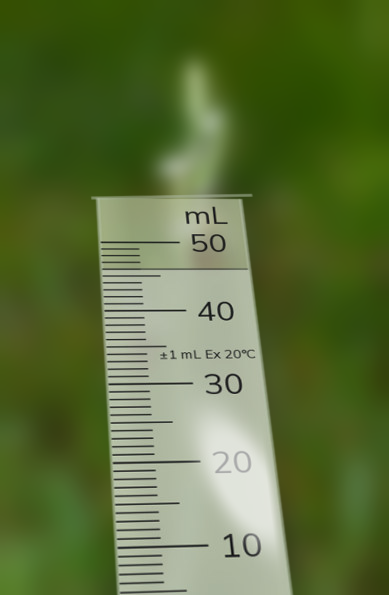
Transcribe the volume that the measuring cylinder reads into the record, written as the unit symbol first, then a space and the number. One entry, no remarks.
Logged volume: mL 46
